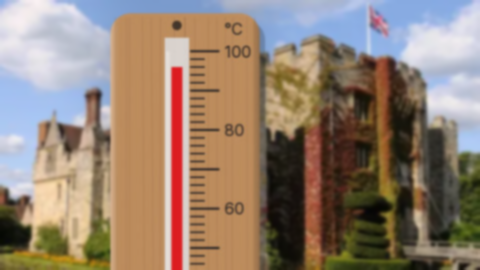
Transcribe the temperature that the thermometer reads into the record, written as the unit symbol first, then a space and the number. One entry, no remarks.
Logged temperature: °C 96
